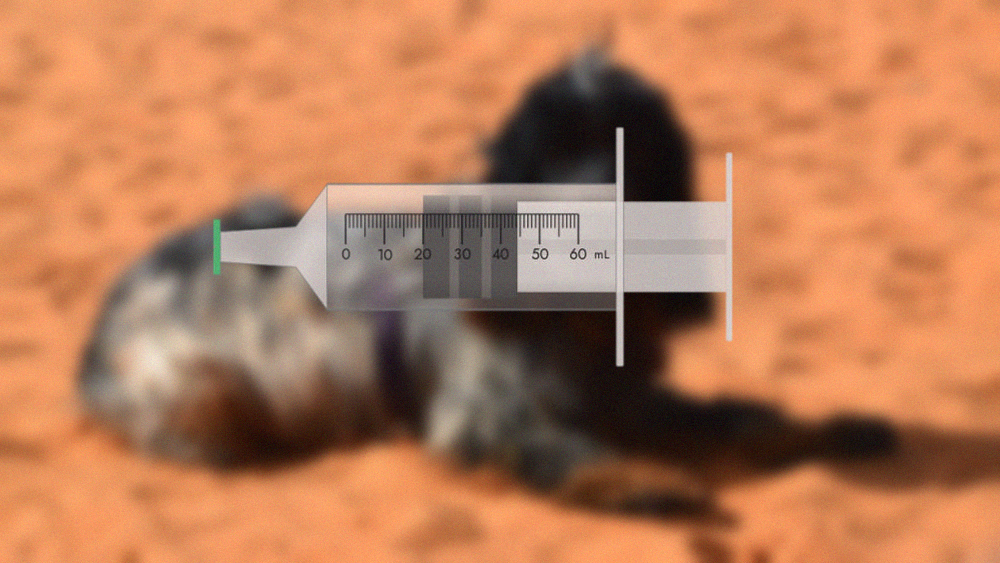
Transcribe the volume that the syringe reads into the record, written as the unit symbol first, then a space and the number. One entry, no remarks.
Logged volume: mL 20
